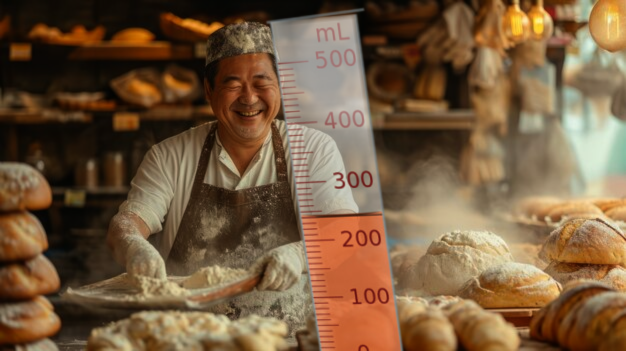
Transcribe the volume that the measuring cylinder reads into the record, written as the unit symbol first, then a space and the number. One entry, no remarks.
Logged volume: mL 240
